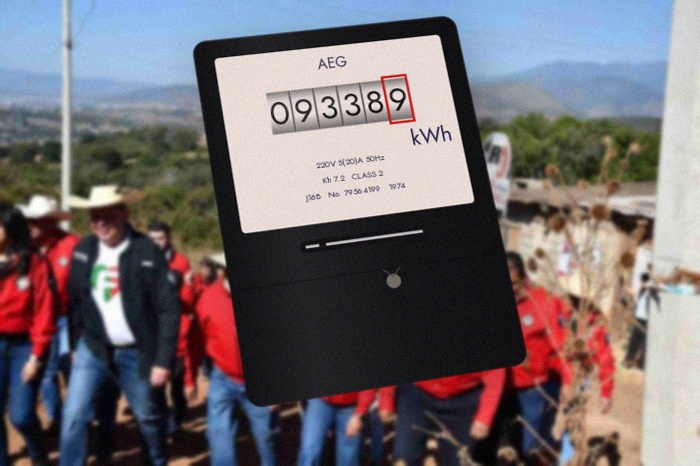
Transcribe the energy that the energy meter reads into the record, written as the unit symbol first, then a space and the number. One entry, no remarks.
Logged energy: kWh 9338.9
